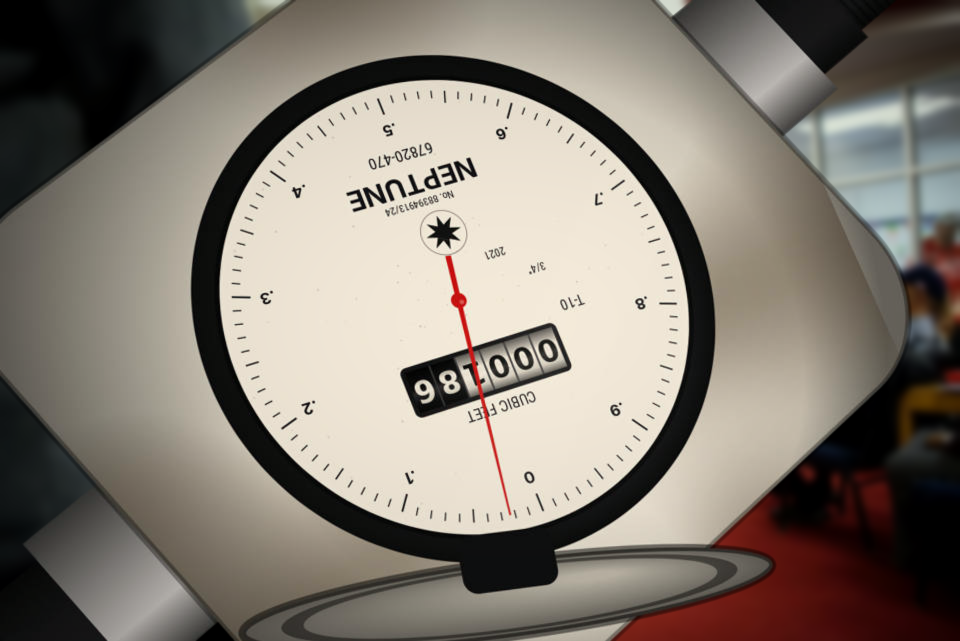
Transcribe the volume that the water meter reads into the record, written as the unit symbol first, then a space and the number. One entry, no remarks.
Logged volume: ft³ 186.02
